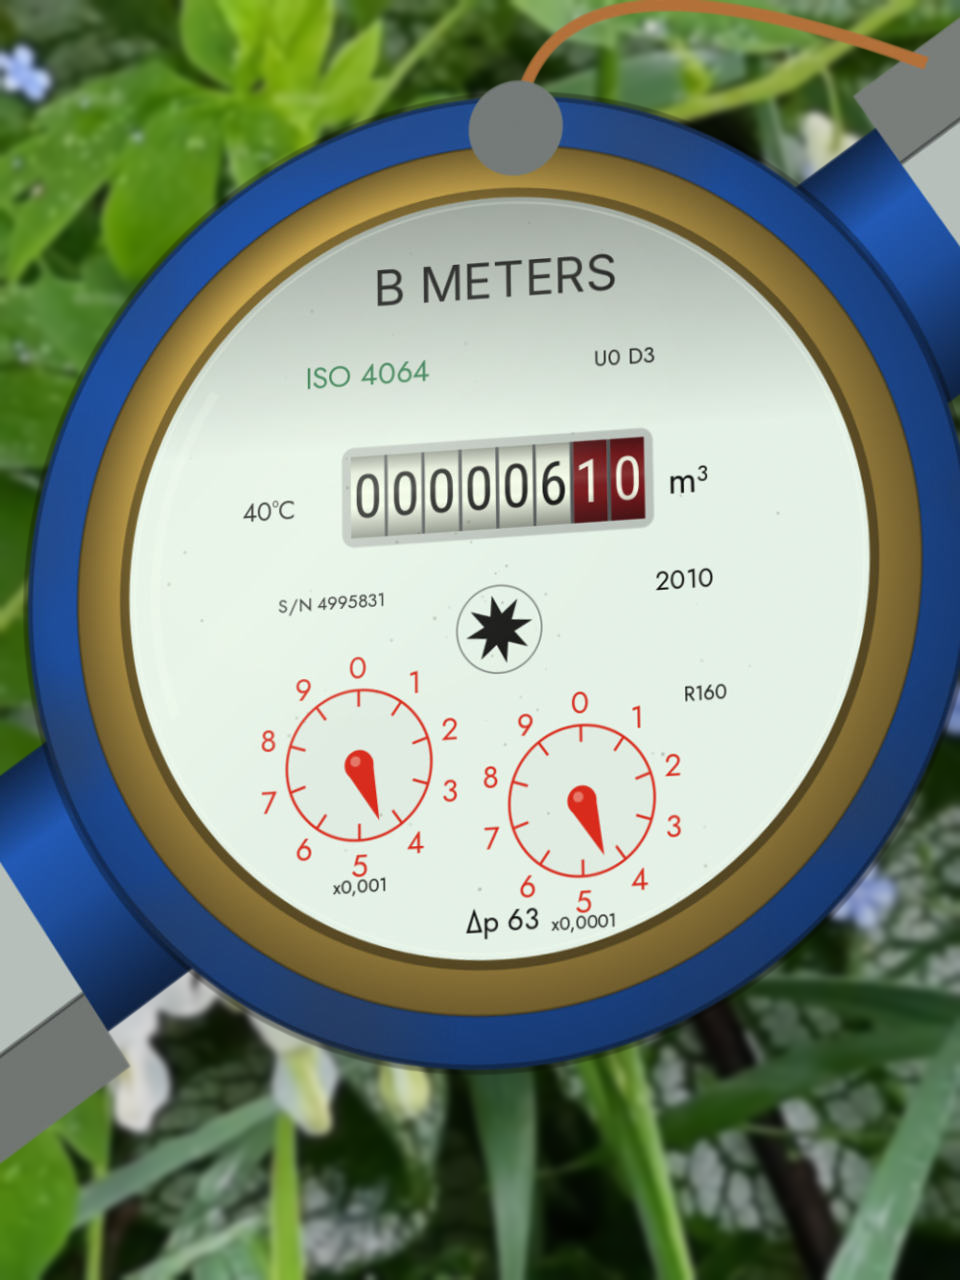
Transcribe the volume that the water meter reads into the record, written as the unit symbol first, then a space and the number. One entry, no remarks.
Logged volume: m³ 6.1044
